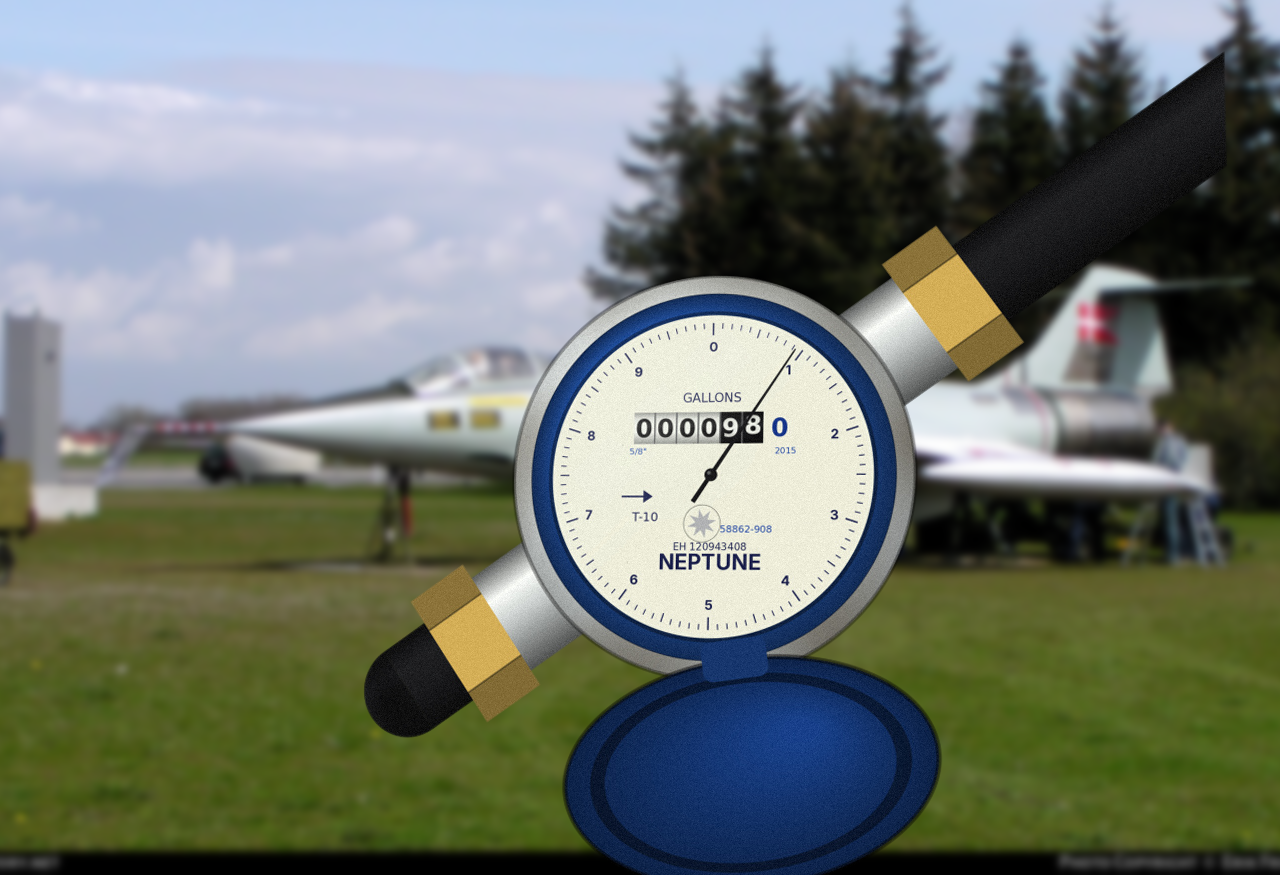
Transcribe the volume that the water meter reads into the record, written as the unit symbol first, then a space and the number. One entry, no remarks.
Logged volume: gal 980.9
